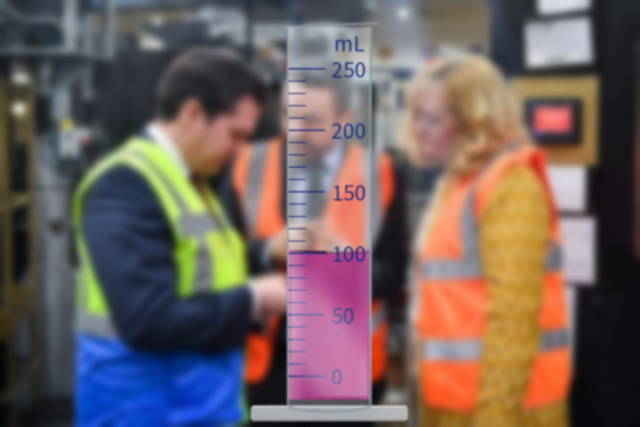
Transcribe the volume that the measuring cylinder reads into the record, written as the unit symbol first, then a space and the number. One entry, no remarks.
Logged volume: mL 100
